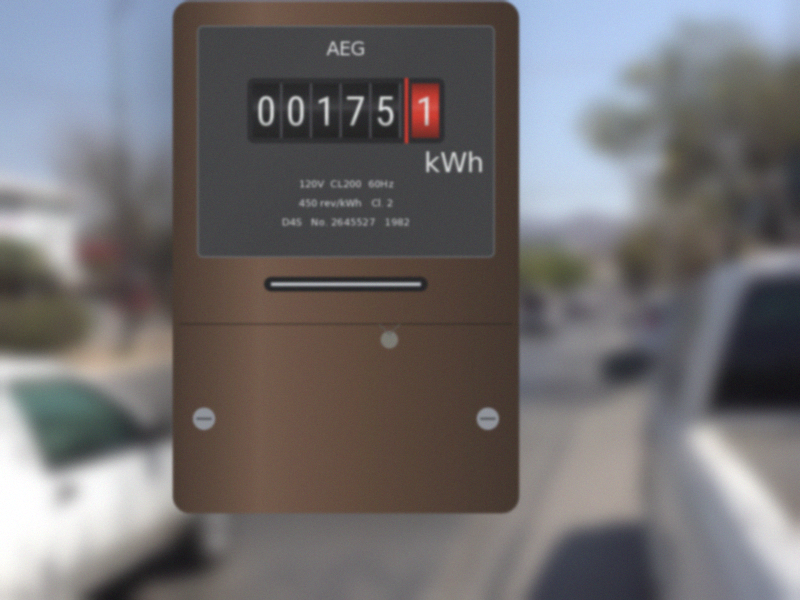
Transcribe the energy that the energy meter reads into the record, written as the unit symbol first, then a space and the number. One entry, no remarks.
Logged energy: kWh 175.1
